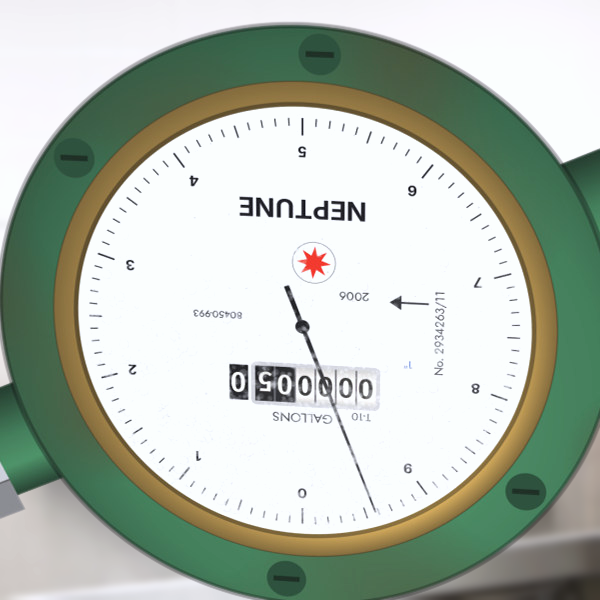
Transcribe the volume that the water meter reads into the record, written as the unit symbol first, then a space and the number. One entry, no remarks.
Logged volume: gal 49.4
